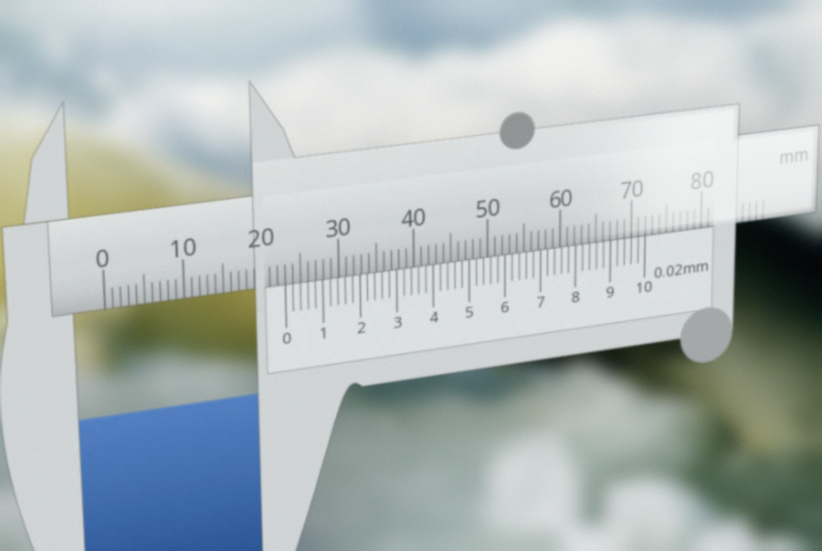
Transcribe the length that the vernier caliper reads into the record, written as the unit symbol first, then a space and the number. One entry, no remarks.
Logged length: mm 23.0
